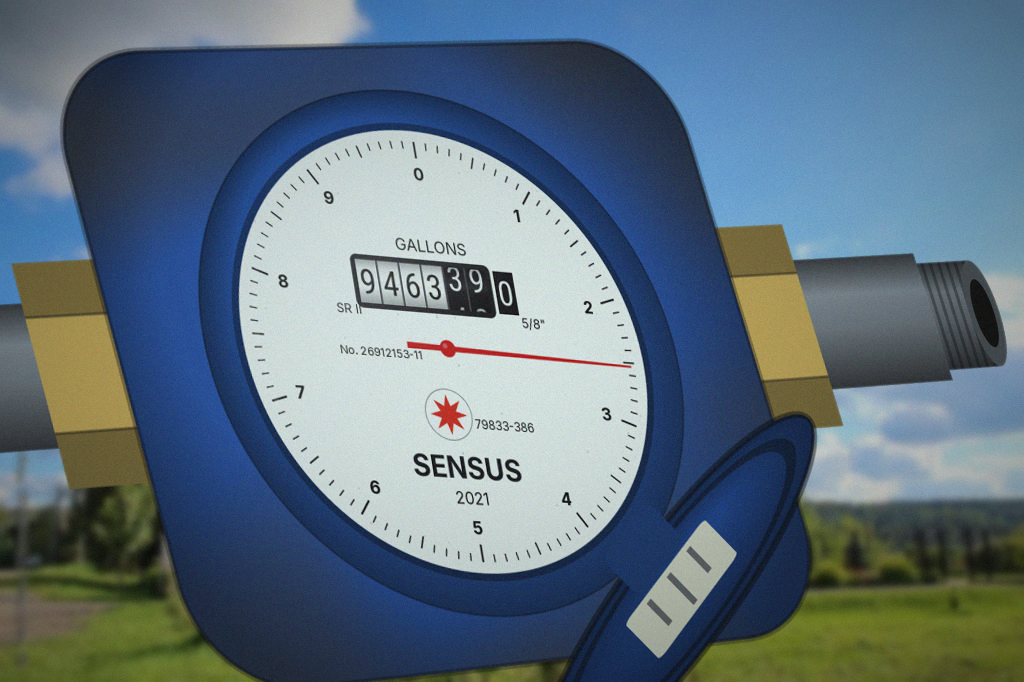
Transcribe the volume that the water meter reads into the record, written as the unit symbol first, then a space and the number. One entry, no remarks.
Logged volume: gal 9463392.5
